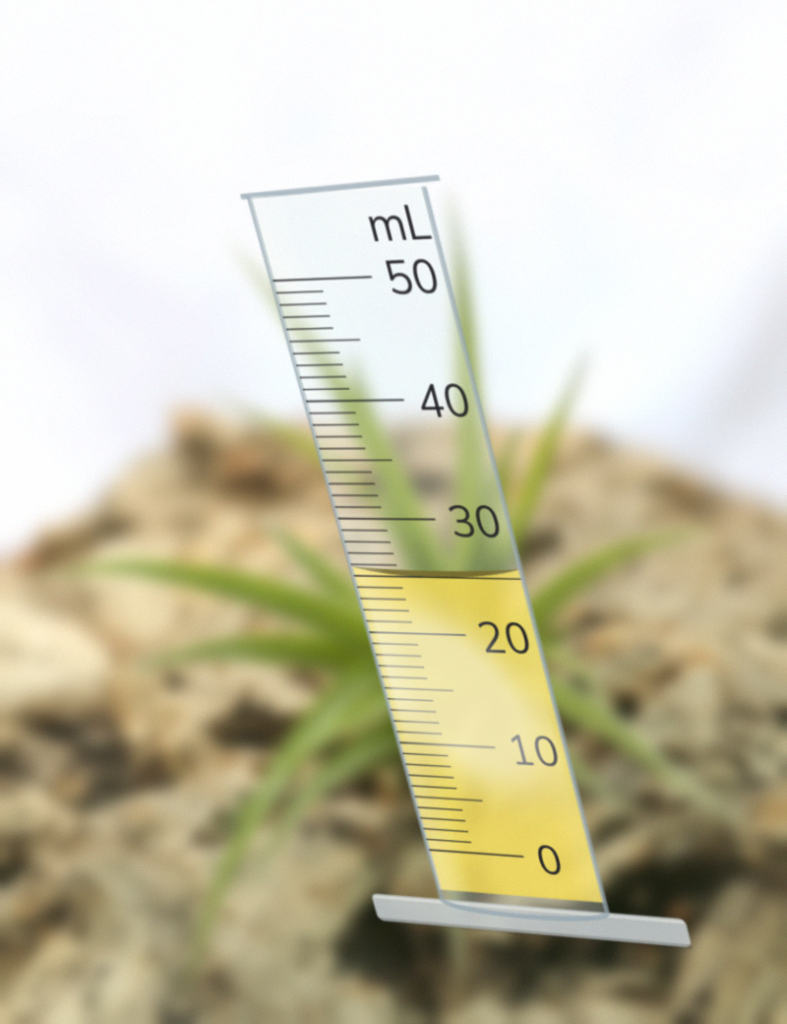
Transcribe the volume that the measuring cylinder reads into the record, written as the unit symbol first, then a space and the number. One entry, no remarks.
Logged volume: mL 25
